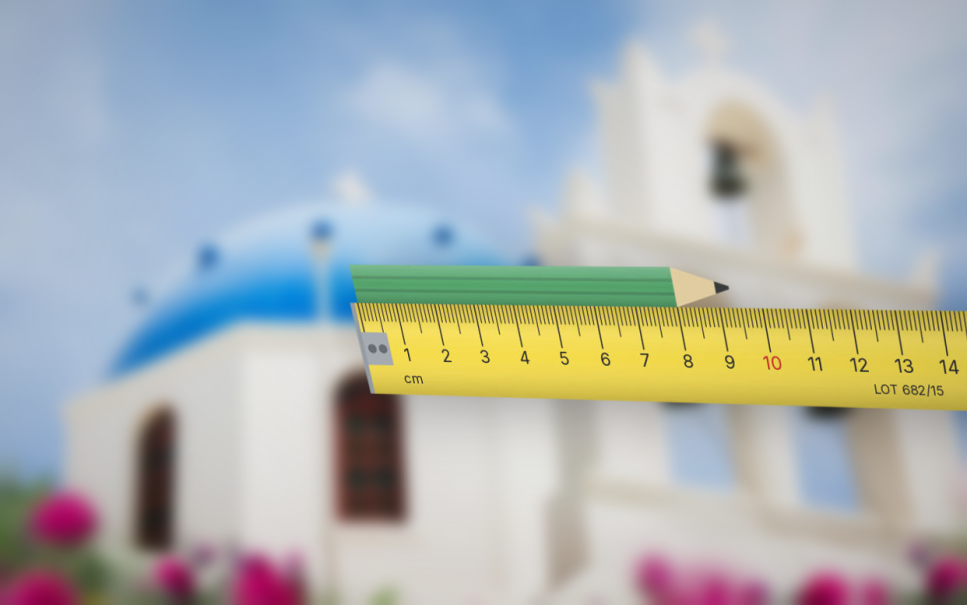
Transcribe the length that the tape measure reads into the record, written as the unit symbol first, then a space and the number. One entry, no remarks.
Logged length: cm 9.3
